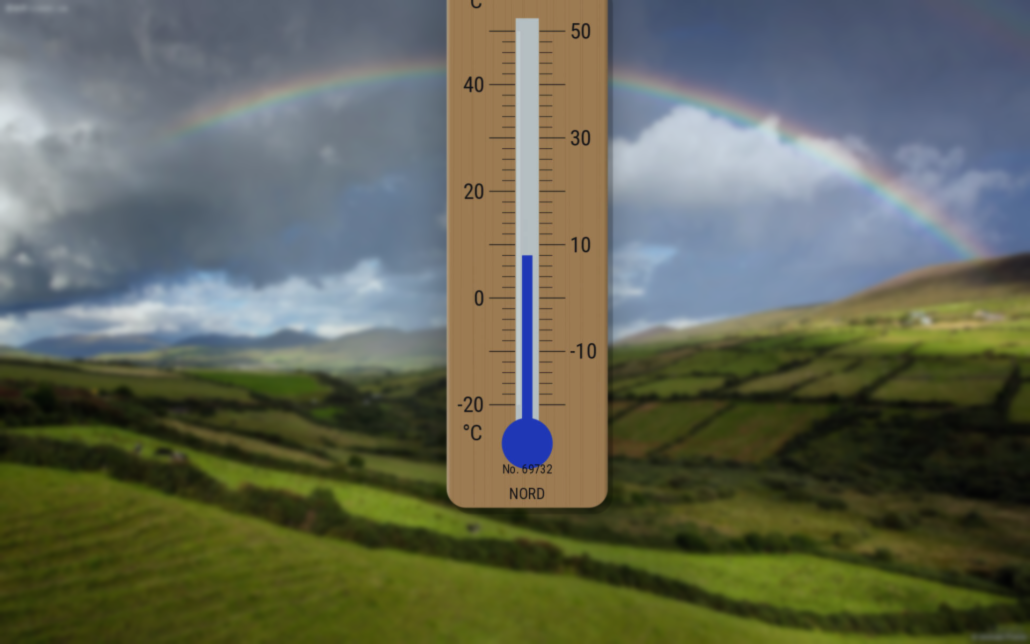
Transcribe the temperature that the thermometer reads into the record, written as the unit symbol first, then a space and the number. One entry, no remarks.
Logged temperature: °C 8
